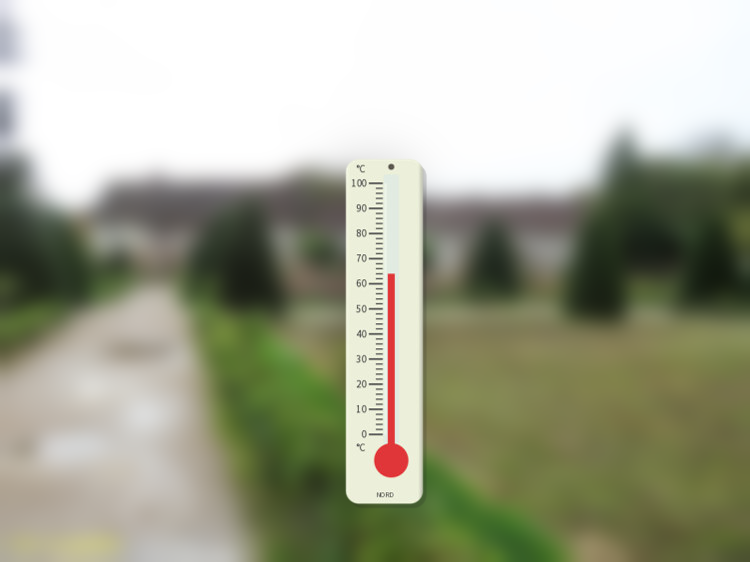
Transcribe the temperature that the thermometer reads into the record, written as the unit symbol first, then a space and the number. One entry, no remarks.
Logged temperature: °C 64
